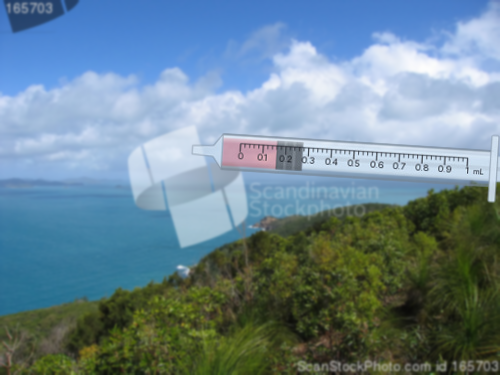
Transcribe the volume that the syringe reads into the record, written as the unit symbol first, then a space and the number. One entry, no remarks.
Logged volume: mL 0.16
